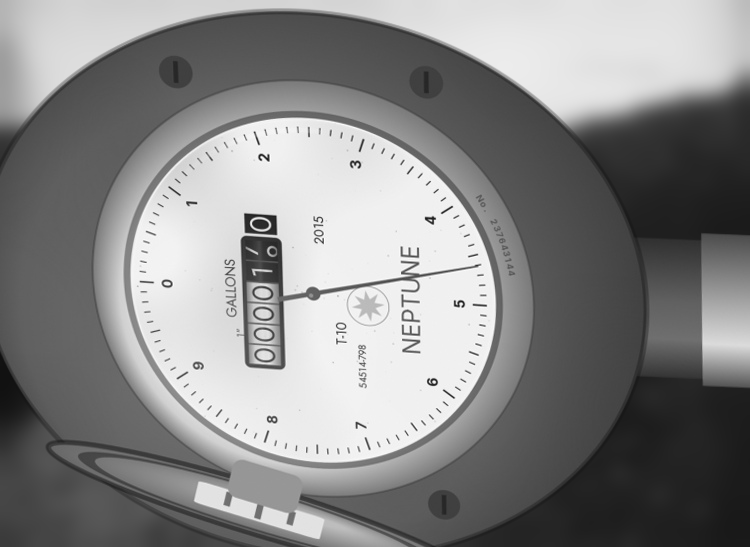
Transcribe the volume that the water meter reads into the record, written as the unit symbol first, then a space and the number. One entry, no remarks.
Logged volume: gal 174.6
